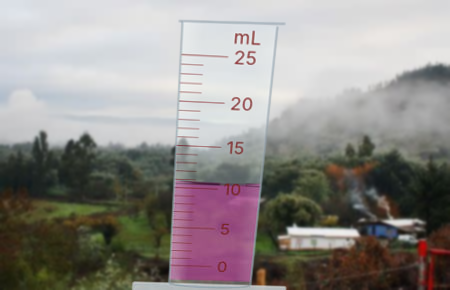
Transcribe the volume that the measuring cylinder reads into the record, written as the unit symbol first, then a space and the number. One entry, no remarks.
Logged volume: mL 10.5
